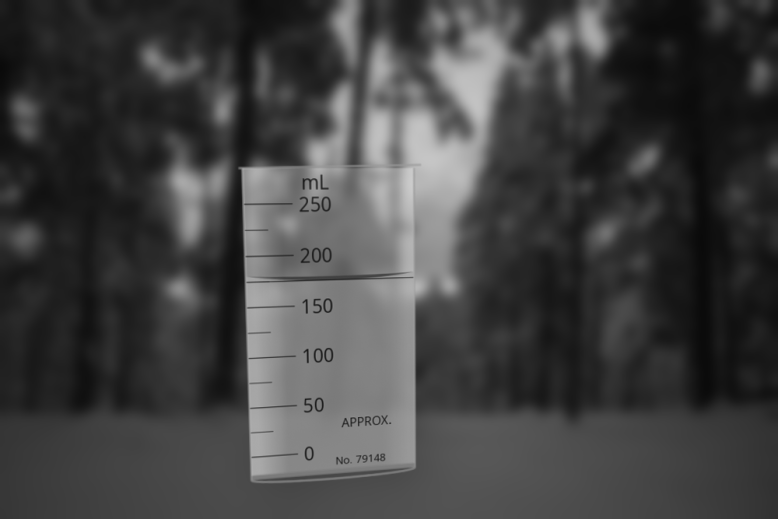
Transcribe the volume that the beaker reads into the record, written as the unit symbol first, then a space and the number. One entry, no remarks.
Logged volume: mL 175
